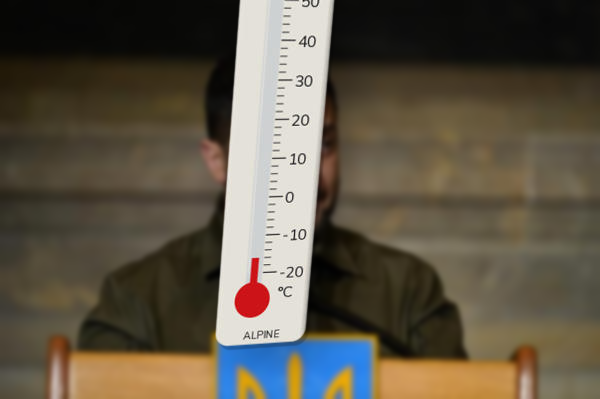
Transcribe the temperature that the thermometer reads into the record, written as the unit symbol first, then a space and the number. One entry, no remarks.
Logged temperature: °C -16
